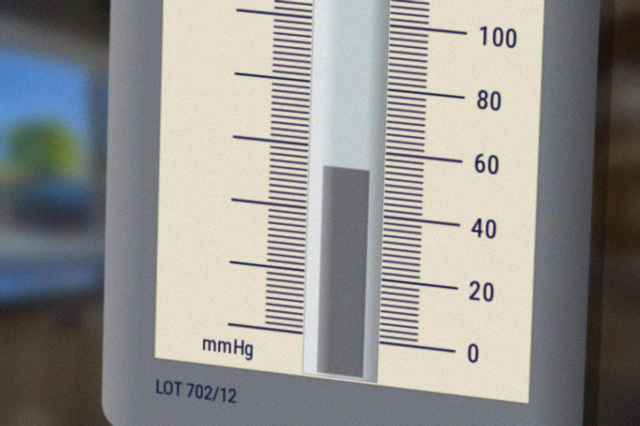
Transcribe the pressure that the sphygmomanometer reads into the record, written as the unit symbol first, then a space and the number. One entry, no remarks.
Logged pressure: mmHg 54
